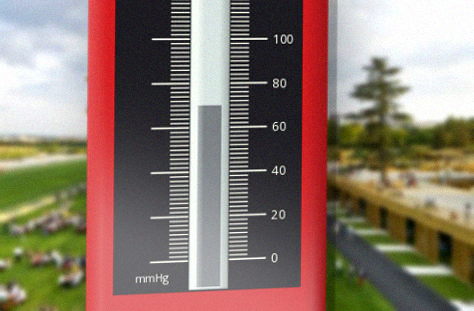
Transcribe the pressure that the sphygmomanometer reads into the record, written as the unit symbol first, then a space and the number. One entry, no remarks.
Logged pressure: mmHg 70
